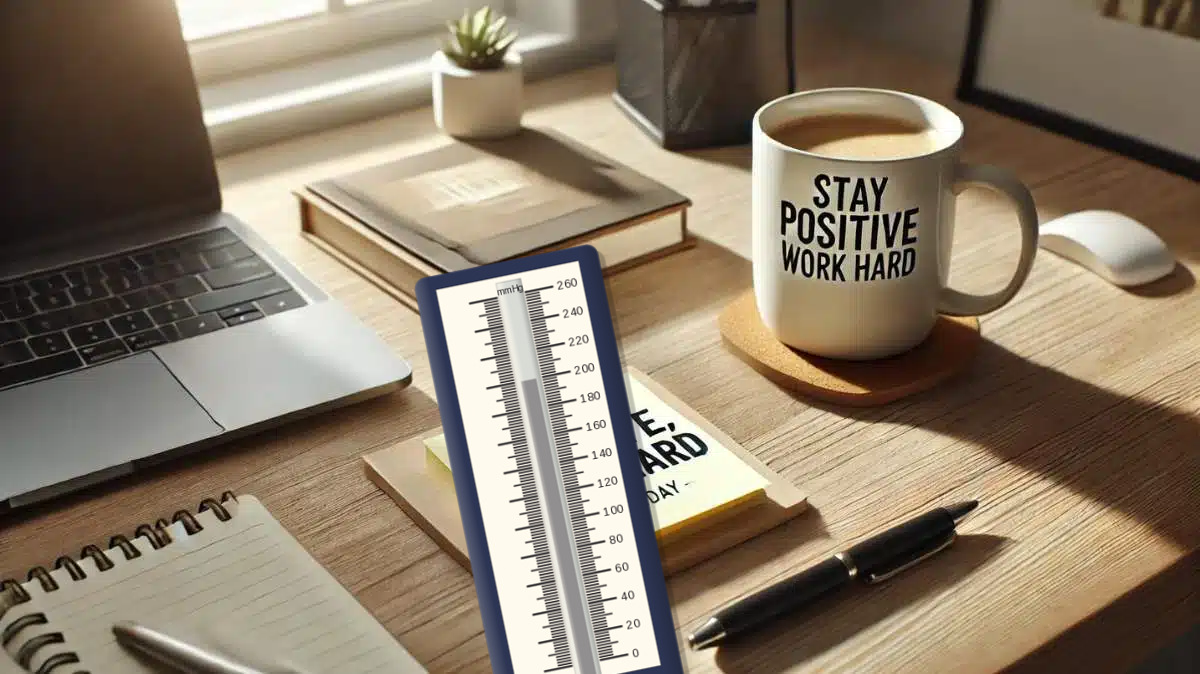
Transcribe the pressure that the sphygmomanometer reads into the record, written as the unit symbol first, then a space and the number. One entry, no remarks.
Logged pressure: mmHg 200
